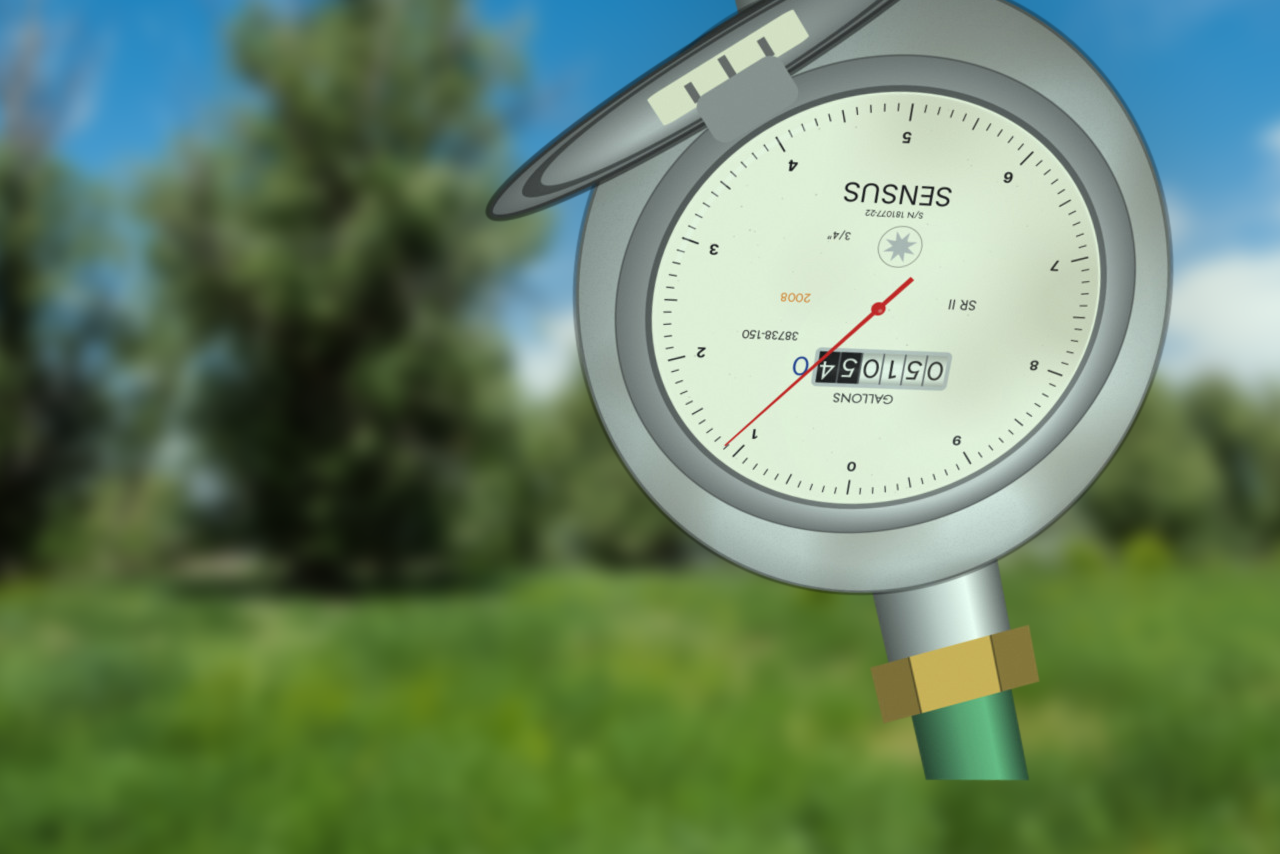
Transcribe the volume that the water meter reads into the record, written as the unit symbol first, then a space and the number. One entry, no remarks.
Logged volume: gal 510541.1
